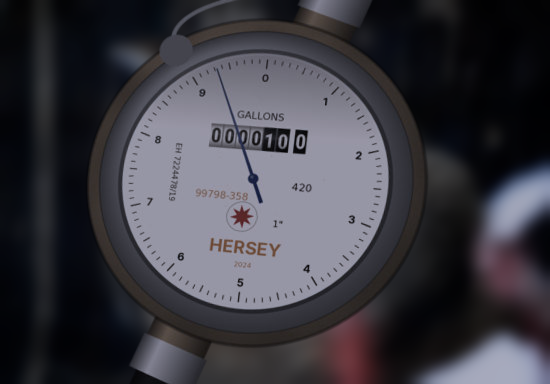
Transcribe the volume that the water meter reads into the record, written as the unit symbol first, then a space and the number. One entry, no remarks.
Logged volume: gal 99.3
